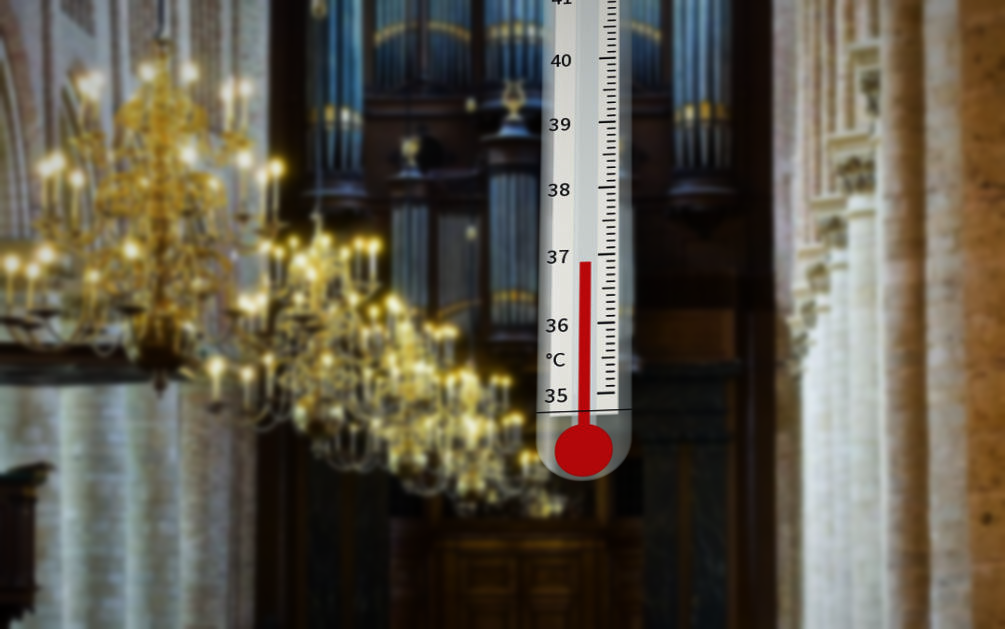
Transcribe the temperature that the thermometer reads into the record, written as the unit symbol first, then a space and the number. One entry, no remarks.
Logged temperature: °C 36.9
